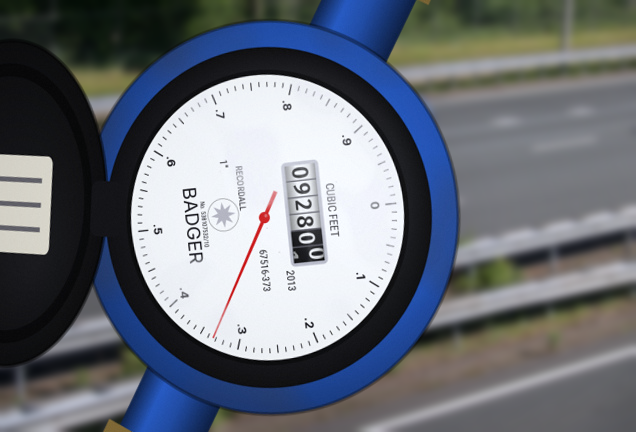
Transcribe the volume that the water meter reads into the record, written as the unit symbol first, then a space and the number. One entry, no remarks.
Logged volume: ft³ 92800.33
